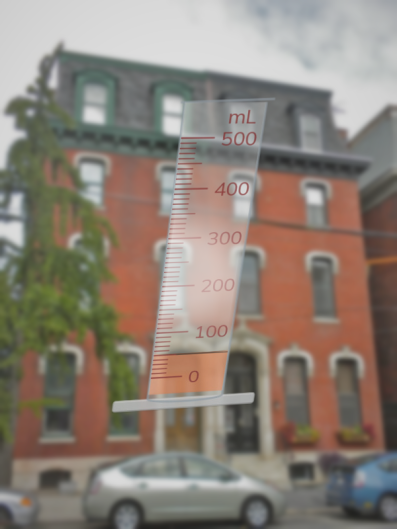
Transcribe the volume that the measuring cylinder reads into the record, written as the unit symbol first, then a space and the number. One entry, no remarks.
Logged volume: mL 50
